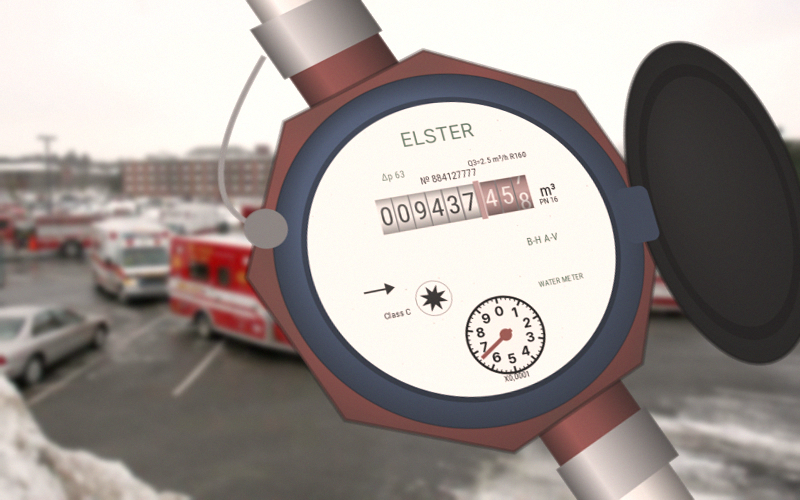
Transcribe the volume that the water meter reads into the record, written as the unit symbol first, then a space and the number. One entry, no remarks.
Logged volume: m³ 9437.4576
